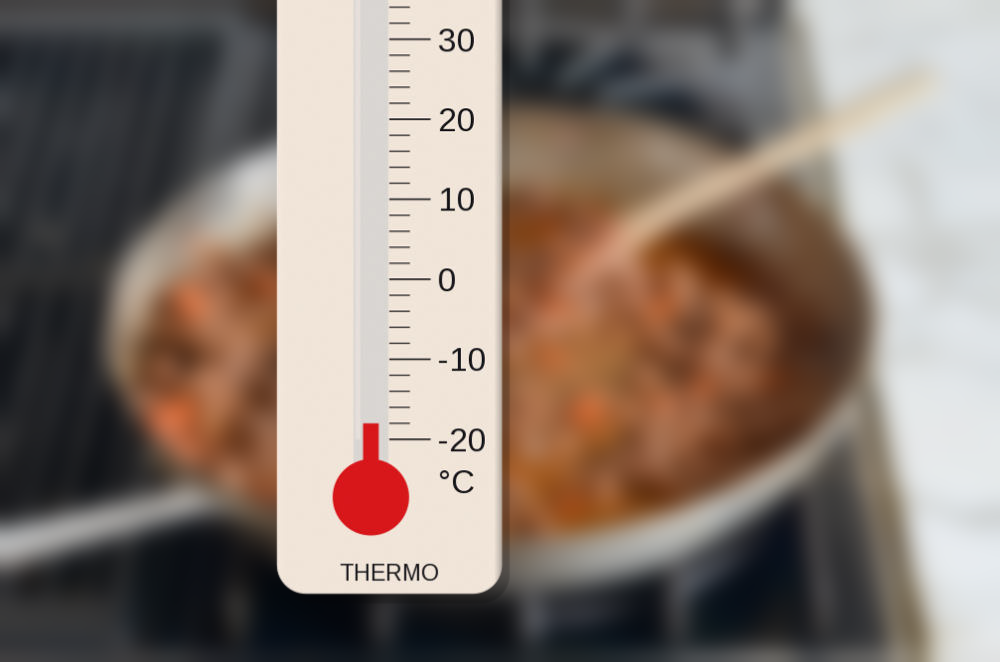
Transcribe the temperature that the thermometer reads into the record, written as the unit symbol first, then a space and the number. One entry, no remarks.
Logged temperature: °C -18
